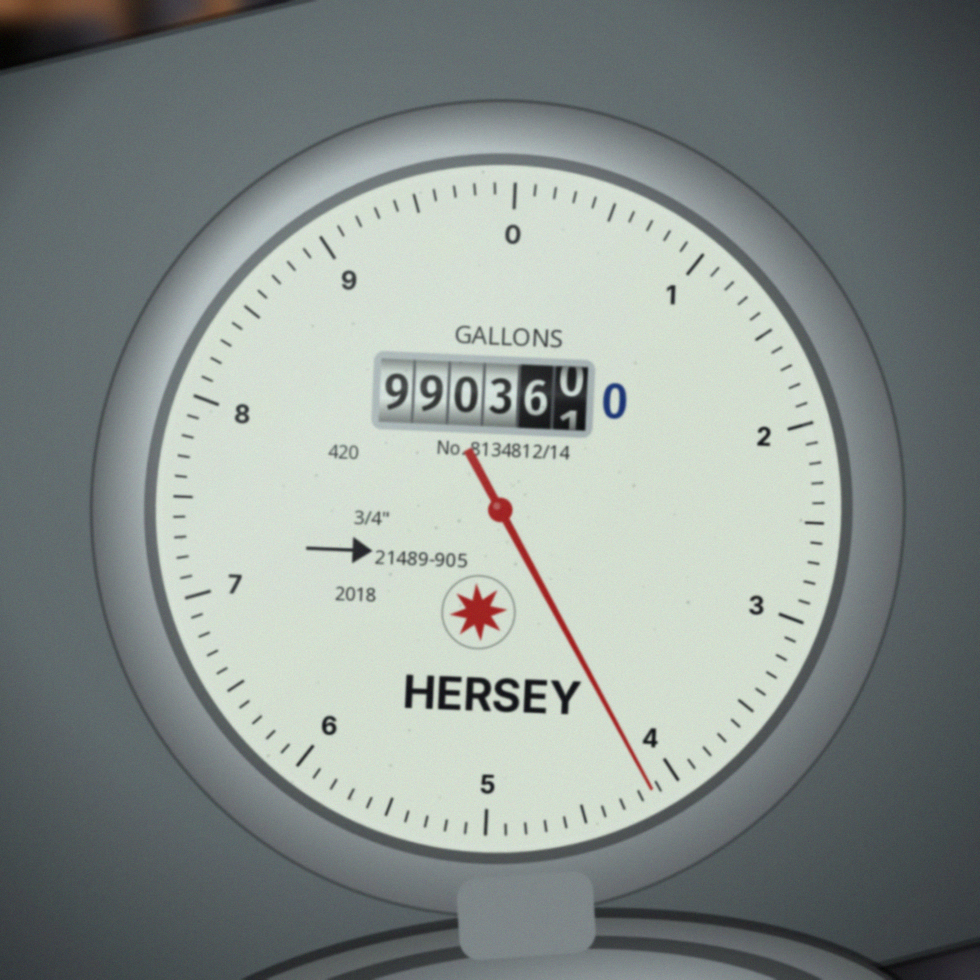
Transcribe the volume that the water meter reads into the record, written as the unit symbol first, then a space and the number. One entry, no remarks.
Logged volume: gal 9903604.1
